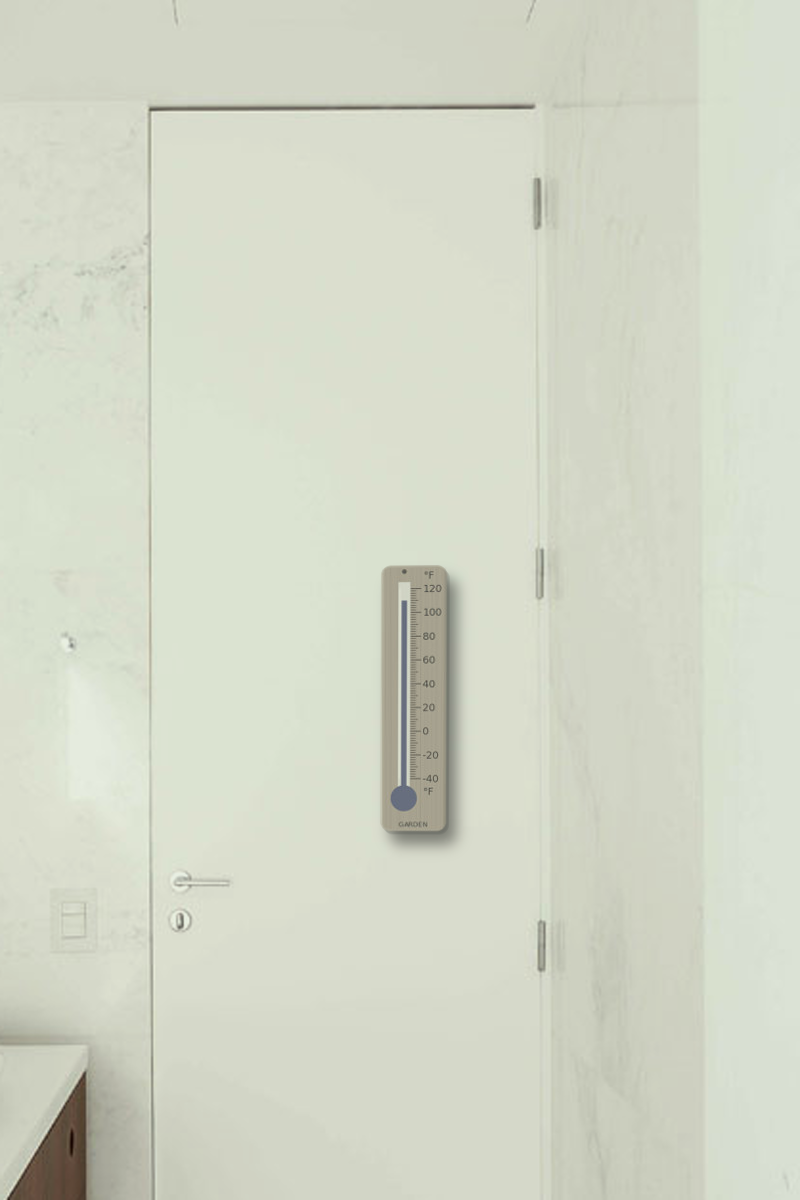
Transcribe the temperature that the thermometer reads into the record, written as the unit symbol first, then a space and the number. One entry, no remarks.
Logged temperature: °F 110
